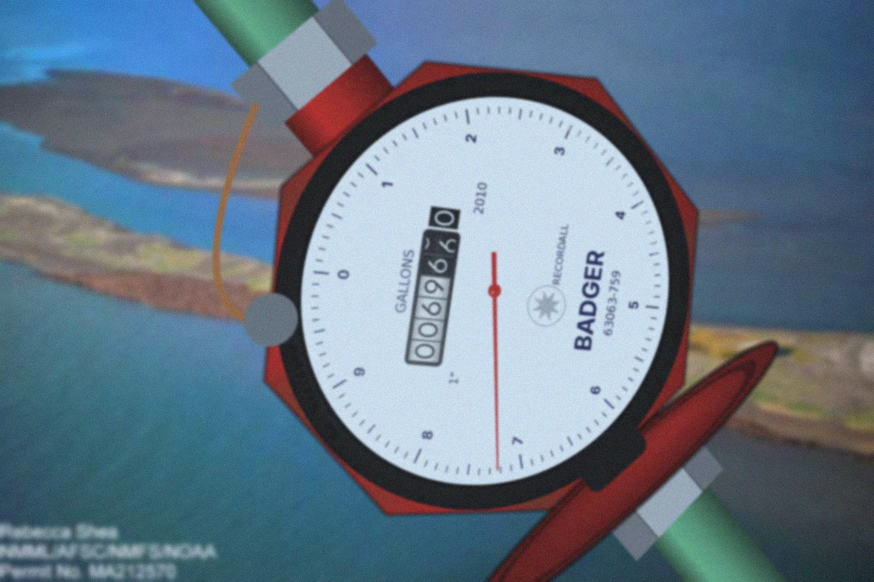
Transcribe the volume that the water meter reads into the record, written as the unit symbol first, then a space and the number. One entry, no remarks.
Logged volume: gal 69657.2
